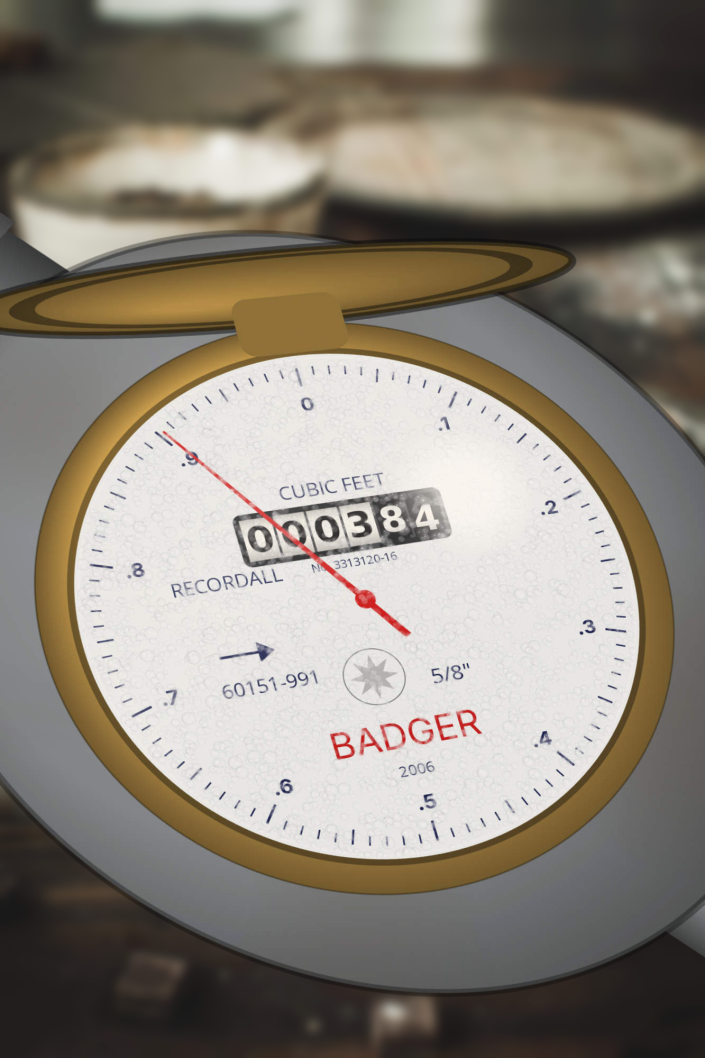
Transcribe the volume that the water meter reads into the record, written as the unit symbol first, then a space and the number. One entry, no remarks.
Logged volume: ft³ 383.90
